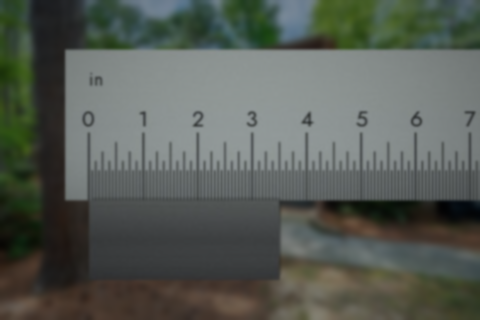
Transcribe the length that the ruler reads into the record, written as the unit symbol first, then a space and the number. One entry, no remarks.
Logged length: in 3.5
